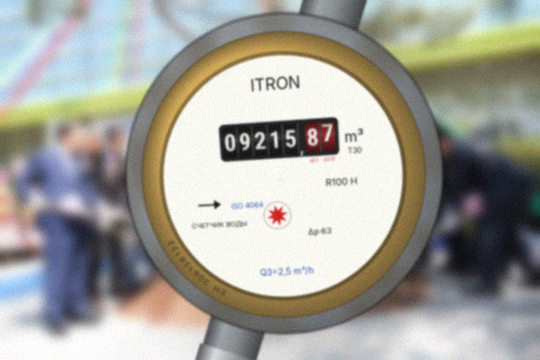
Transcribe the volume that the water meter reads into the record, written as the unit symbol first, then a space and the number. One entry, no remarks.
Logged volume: m³ 9215.87
